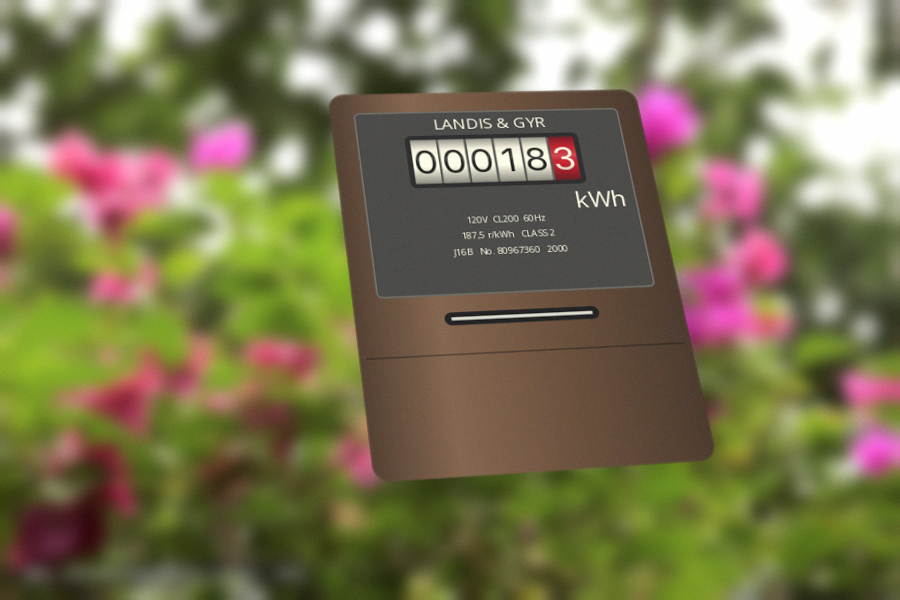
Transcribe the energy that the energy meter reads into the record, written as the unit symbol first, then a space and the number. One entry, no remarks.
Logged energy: kWh 18.3
